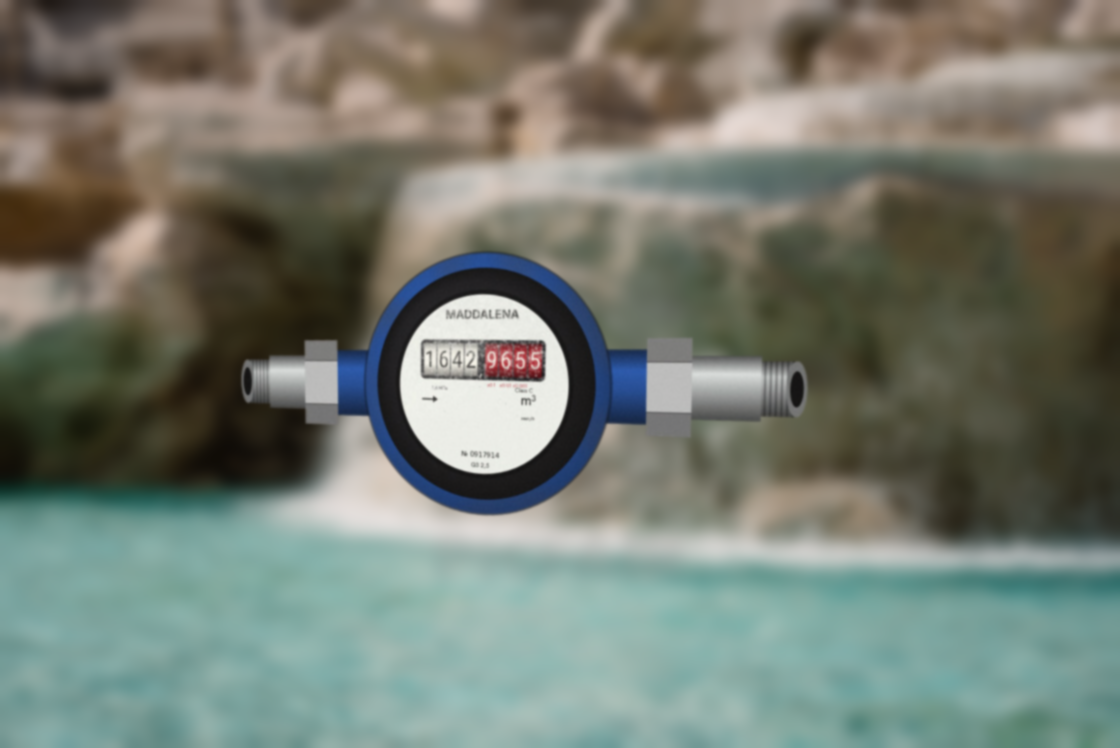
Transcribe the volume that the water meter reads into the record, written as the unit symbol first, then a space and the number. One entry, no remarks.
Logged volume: m³ 1642.9655
